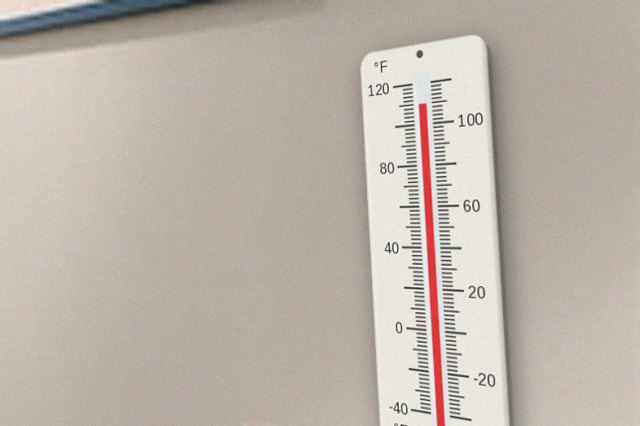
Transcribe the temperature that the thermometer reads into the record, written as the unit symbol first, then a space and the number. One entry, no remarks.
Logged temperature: °F 110
